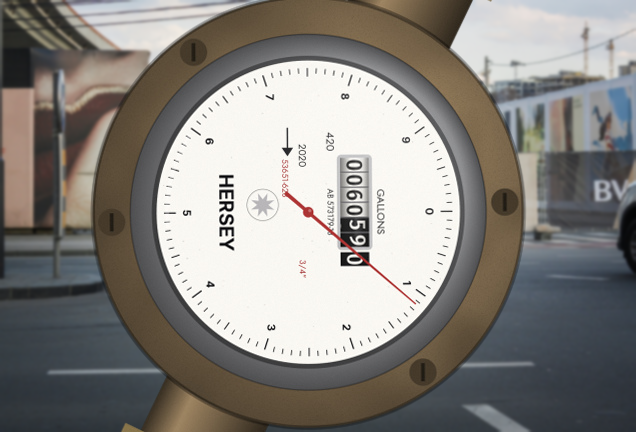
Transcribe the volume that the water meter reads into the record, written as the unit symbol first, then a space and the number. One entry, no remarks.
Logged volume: gal 60591.1
